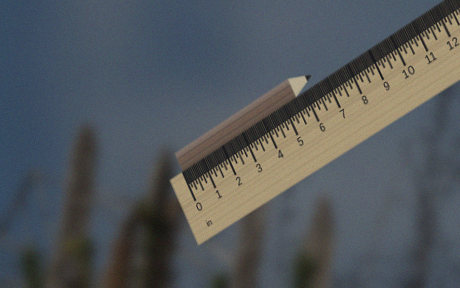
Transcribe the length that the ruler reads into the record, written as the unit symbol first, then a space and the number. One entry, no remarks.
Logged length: in 6.5
